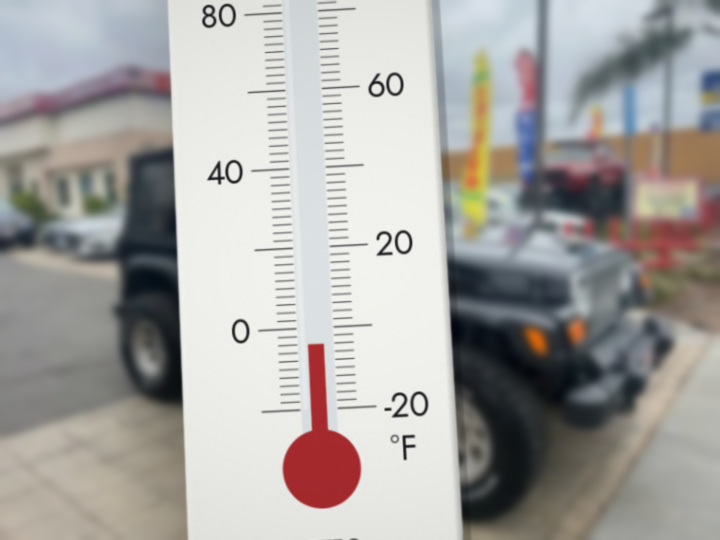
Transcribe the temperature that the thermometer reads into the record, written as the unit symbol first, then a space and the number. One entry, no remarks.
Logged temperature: °F -4
